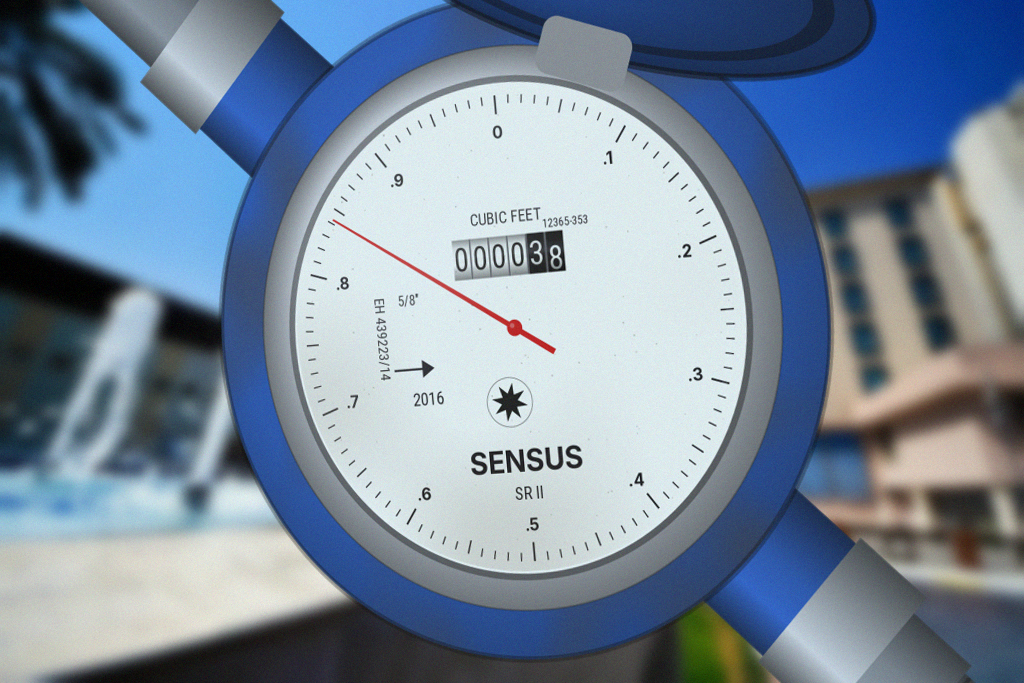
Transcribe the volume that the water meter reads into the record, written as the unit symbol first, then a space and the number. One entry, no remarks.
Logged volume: ft³ 37.84
